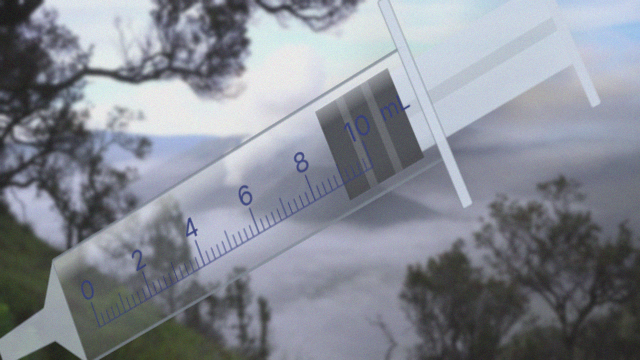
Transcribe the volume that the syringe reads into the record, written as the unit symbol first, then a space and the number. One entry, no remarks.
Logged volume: mL 9
